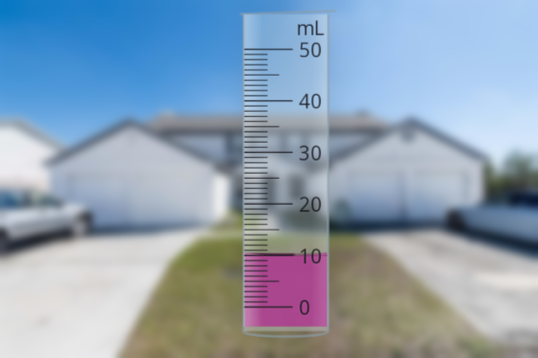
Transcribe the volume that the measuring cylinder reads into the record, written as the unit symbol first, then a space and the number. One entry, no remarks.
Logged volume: mL 10
